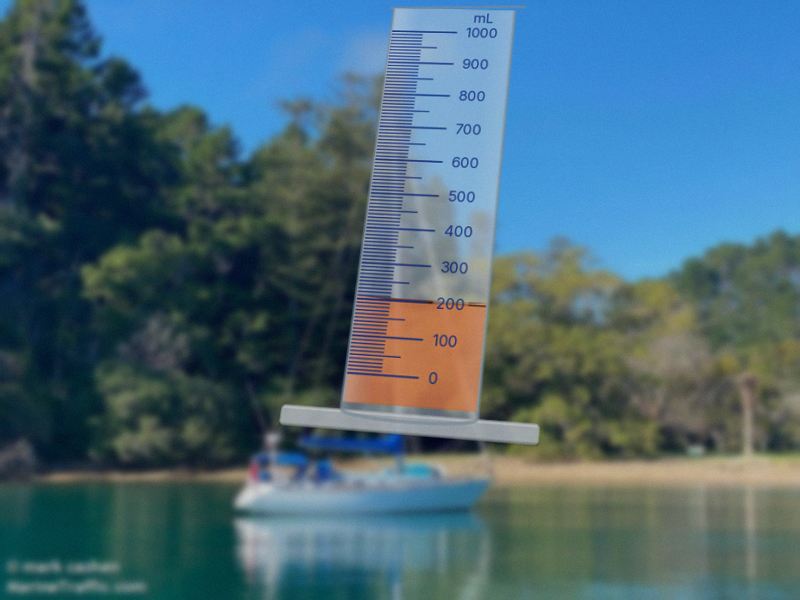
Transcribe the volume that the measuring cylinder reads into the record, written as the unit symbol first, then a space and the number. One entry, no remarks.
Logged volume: mL 200
